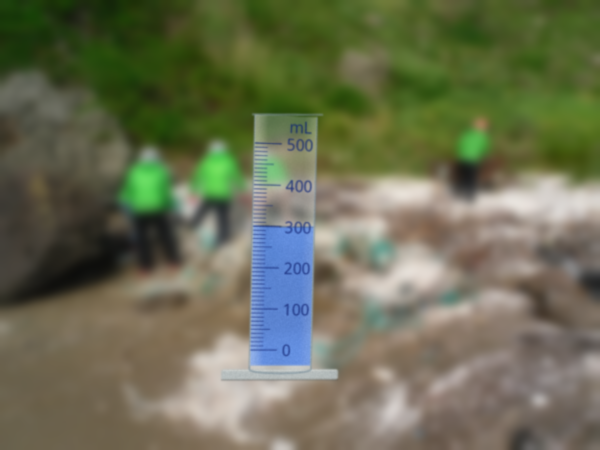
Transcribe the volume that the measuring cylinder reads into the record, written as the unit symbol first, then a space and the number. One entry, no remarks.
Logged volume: mL 300
